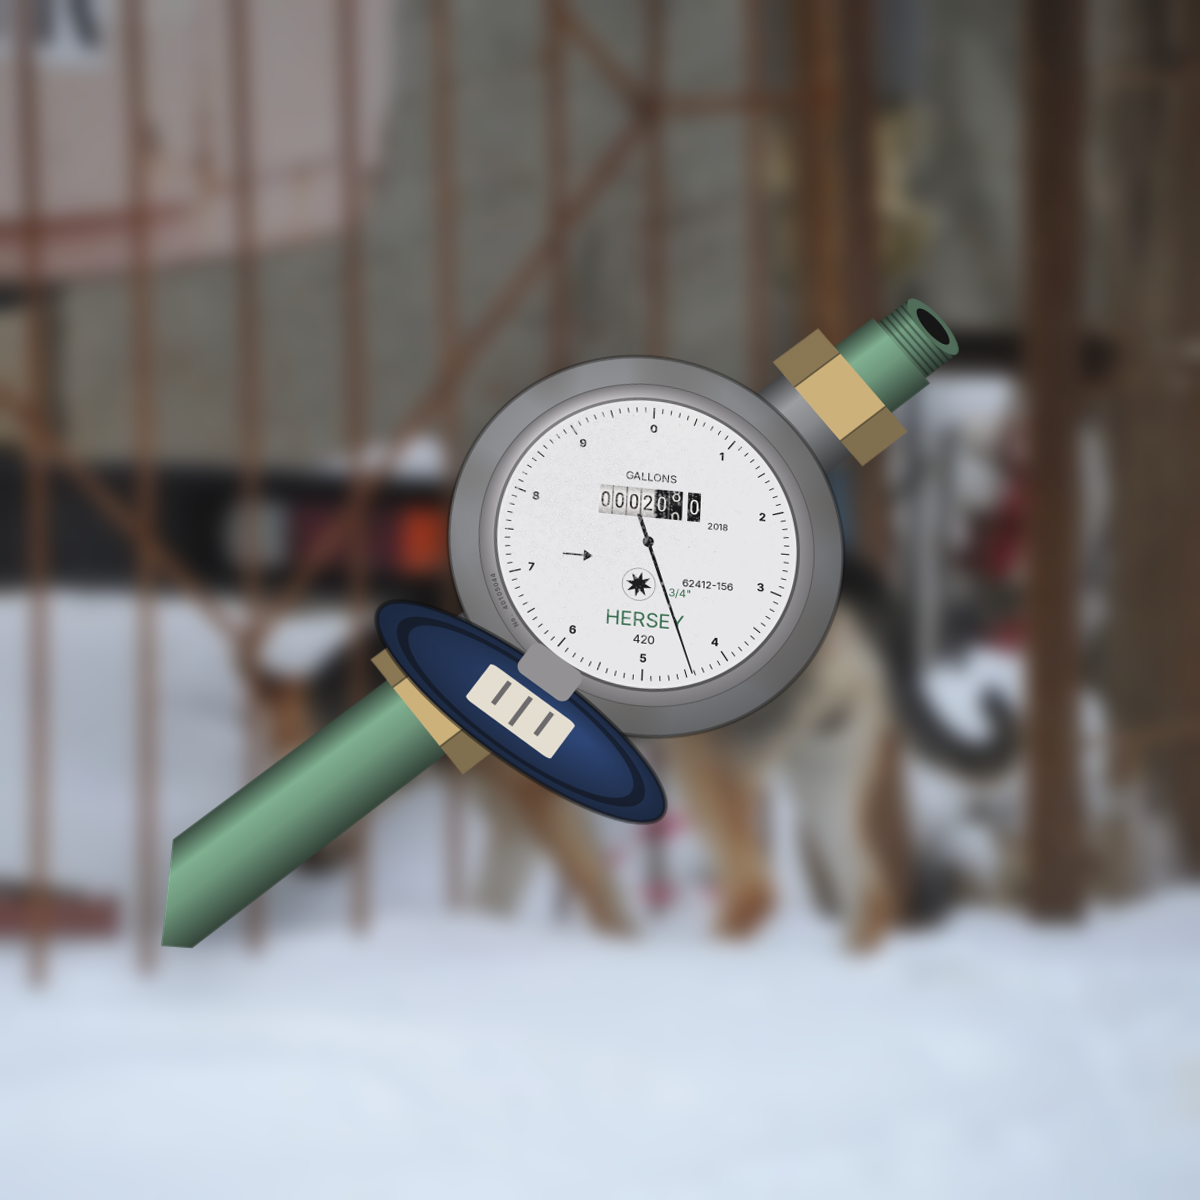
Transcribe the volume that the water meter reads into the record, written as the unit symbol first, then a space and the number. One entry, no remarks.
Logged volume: gal 2084.4
